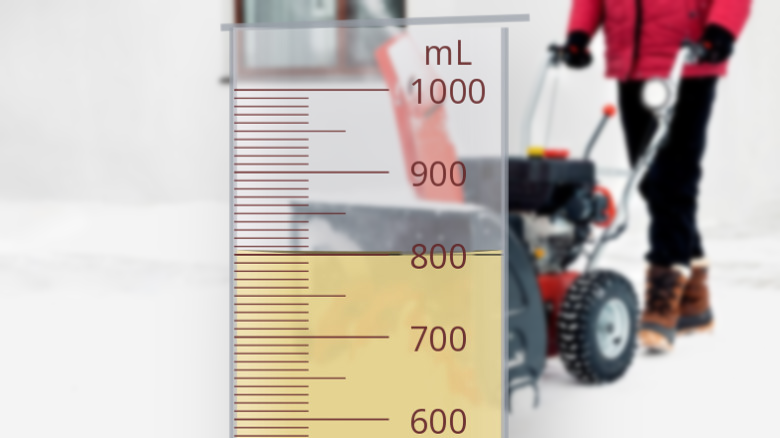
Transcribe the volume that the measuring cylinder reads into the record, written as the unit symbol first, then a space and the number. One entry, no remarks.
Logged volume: mL 800
